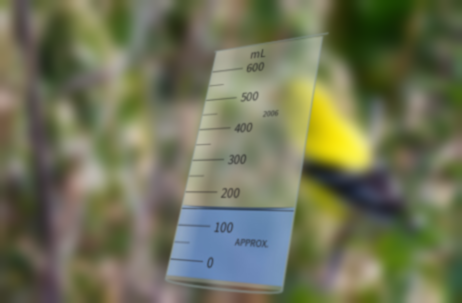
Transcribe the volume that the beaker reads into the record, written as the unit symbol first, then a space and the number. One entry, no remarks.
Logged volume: mL 150
